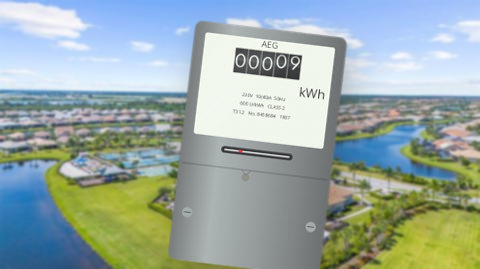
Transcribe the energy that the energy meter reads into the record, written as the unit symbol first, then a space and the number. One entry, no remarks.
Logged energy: kWh 9
